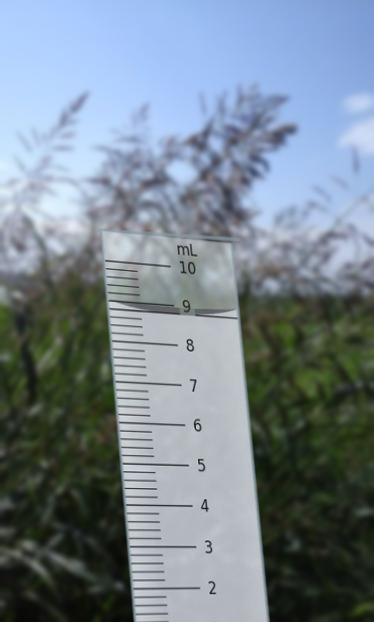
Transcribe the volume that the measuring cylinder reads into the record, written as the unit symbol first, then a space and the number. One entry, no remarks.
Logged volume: mL 8.8
